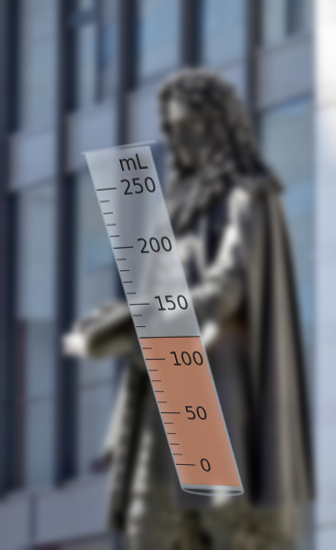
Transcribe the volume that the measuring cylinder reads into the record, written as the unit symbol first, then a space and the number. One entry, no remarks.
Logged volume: mL 120
